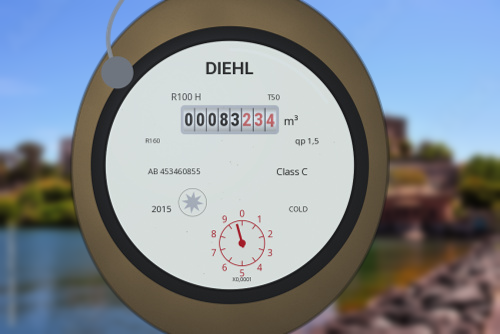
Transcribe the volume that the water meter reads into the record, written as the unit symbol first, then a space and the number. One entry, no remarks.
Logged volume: m³ 83.2339
